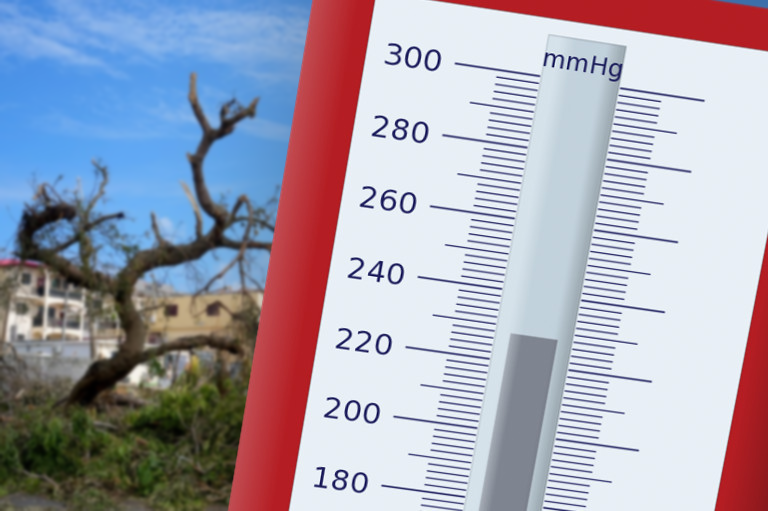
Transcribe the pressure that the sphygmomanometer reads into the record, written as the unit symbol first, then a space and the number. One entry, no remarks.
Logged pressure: mmHg 228
